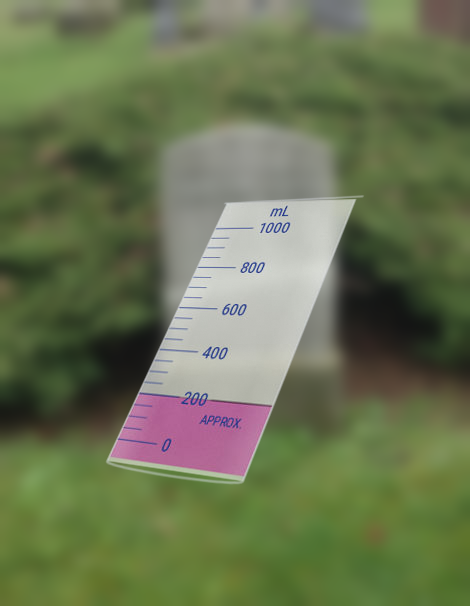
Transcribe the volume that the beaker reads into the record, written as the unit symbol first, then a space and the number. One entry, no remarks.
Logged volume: mL 200
